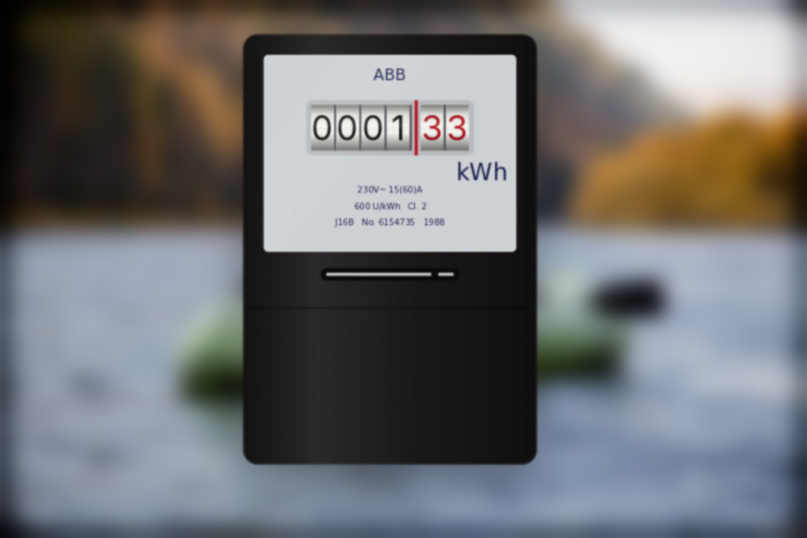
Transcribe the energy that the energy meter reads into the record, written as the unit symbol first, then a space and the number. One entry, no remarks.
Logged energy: kWh 1.33
